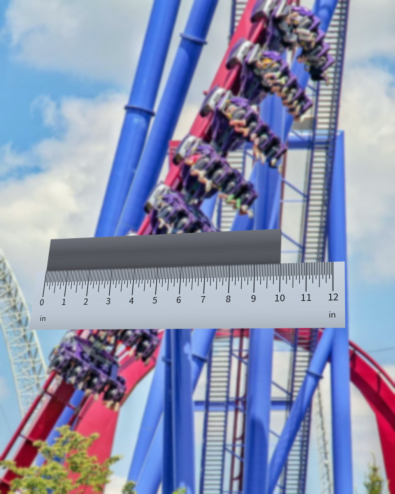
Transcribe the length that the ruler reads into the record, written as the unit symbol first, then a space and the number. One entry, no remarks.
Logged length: in 10
